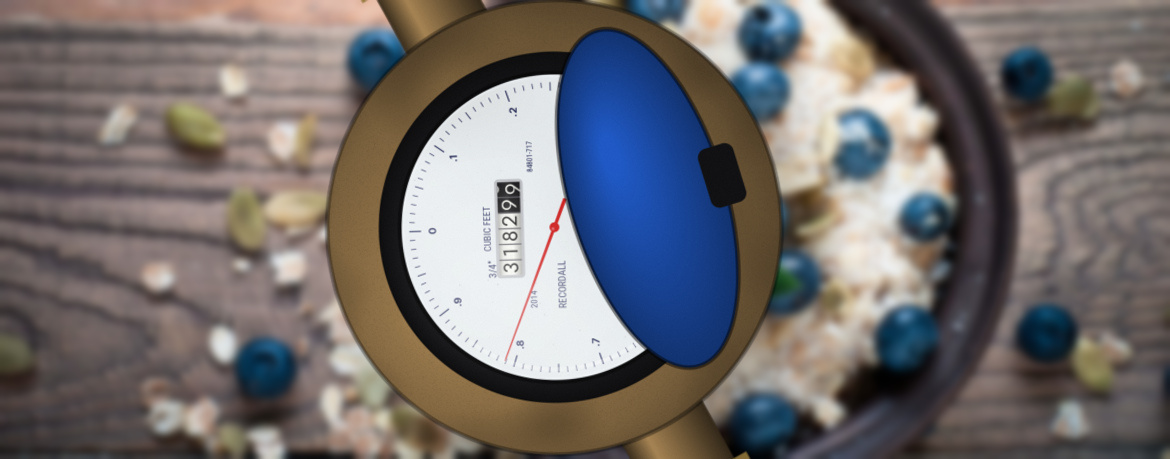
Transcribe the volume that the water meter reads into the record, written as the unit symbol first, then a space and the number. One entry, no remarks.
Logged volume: ft³ 318298.81
